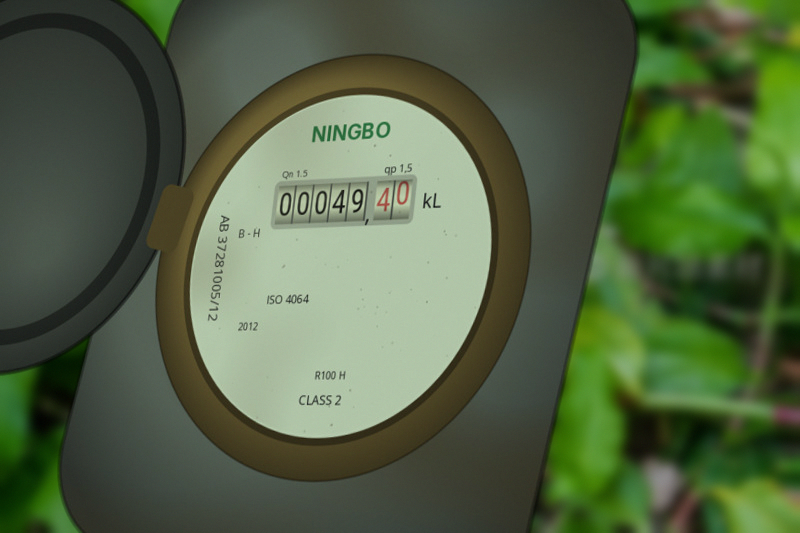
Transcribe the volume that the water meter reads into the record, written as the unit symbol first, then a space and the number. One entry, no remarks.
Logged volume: kL 49.40
